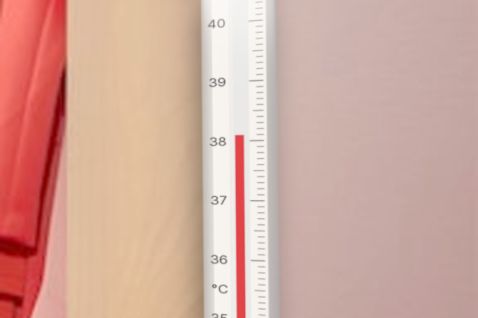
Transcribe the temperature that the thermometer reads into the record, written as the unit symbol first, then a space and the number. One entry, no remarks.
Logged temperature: °C 38.1
